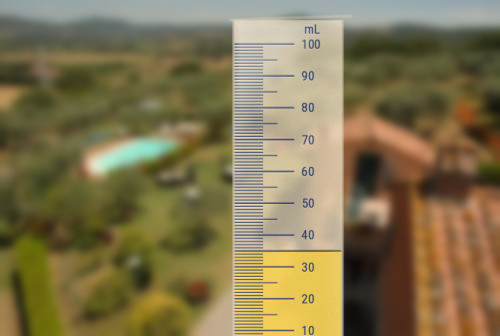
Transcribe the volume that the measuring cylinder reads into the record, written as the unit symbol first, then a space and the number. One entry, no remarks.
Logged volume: mL 35
